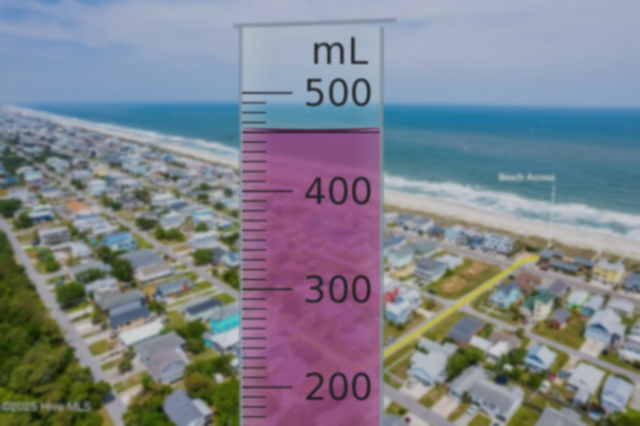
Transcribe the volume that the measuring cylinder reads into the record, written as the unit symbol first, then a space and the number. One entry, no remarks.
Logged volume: mL 460
